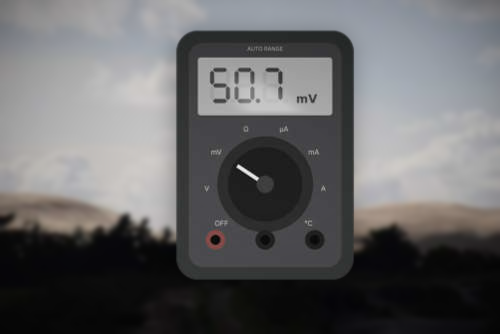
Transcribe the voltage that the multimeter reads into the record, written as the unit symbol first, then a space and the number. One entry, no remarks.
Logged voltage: mV 50.7
